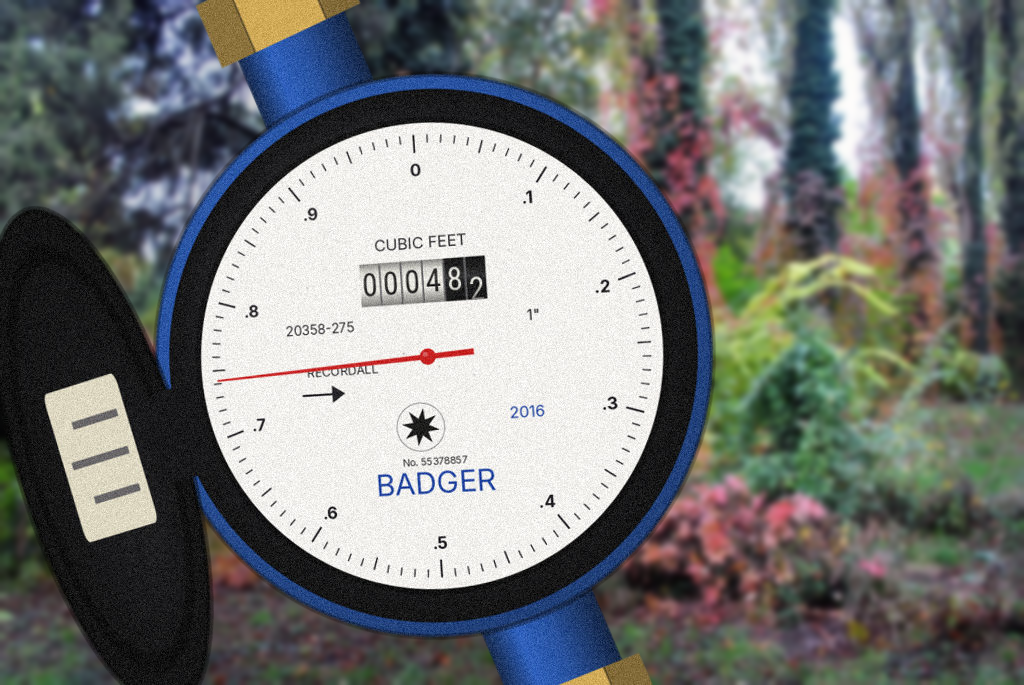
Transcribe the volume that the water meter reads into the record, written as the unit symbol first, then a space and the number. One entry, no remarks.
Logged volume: ft³ 481.74
